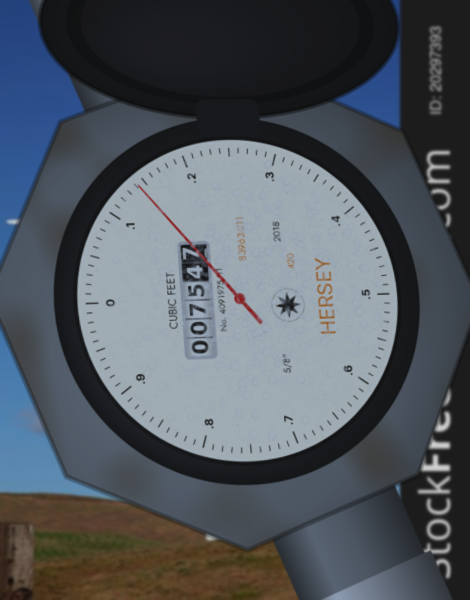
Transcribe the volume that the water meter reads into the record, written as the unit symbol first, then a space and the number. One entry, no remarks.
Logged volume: ft³ 7547.14
